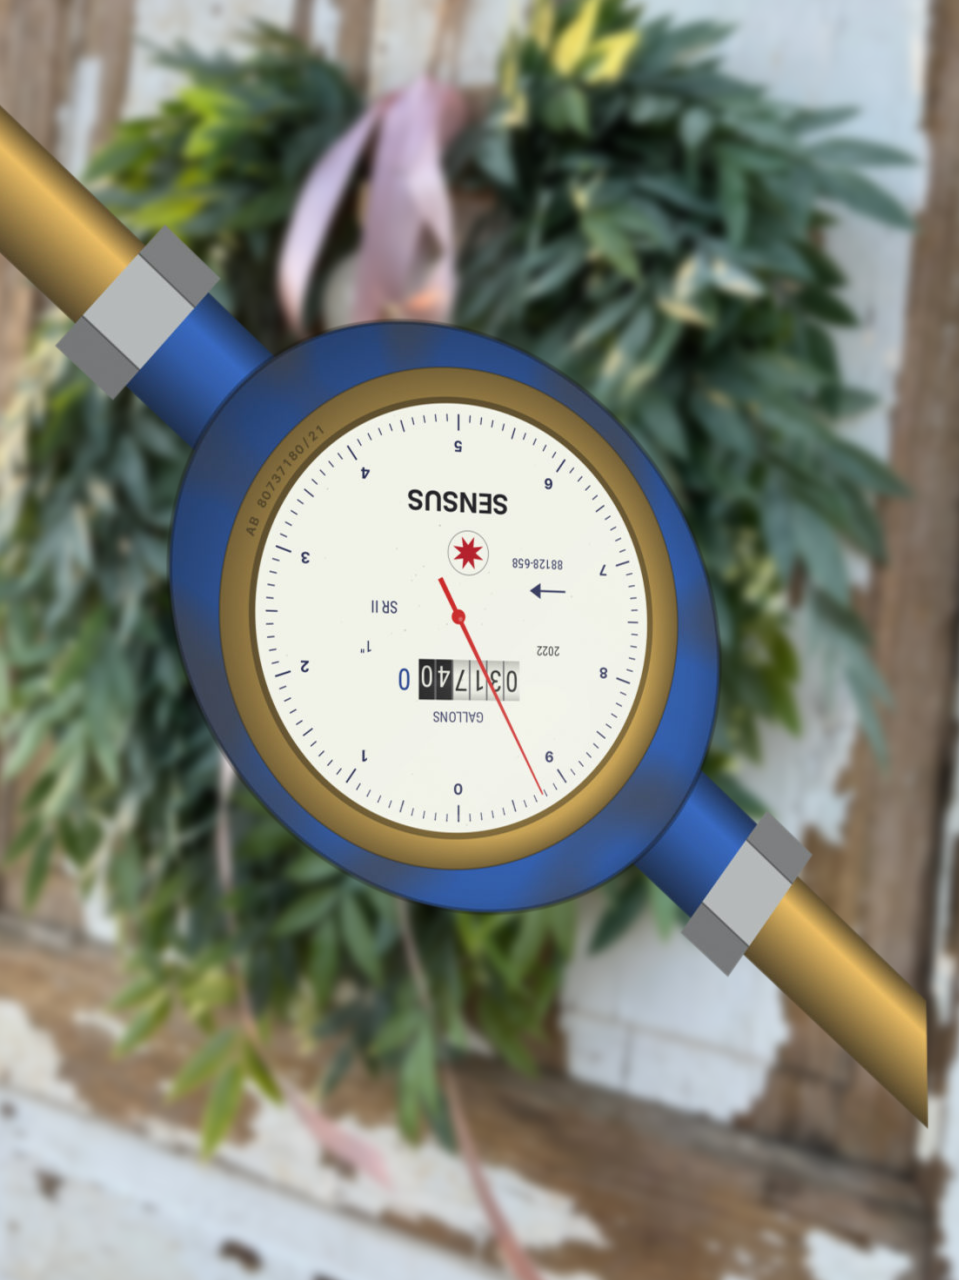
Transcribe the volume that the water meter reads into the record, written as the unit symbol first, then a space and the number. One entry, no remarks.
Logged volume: gal 317399.2
